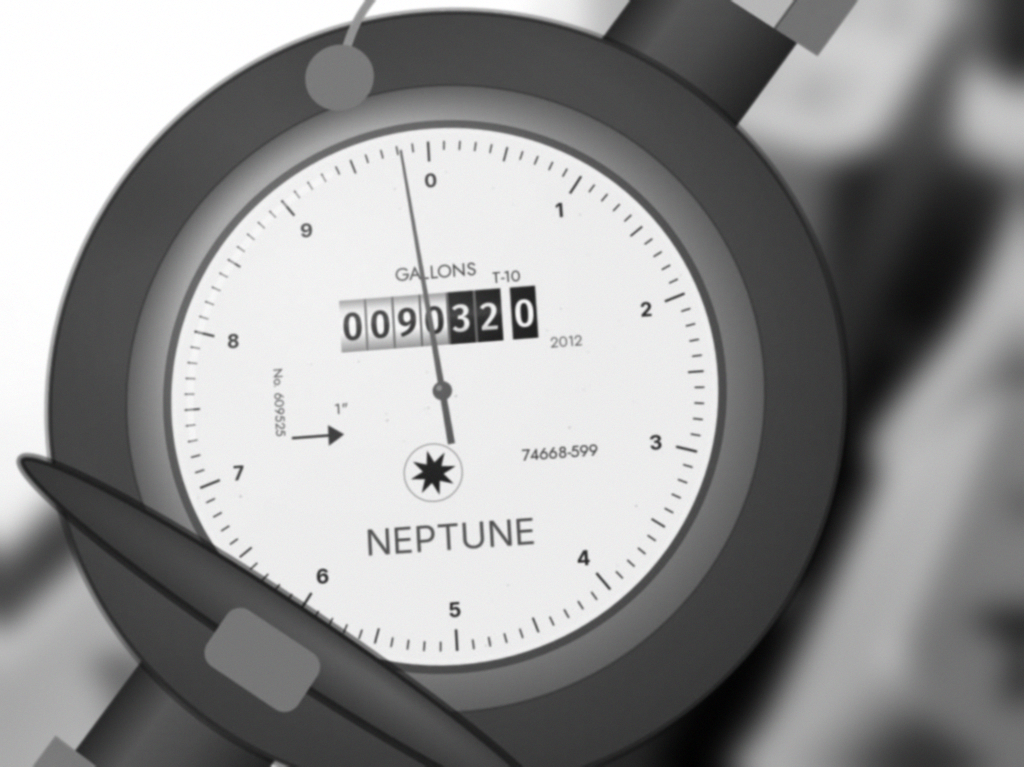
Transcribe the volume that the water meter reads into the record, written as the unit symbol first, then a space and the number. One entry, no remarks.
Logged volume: gal 90319.8
